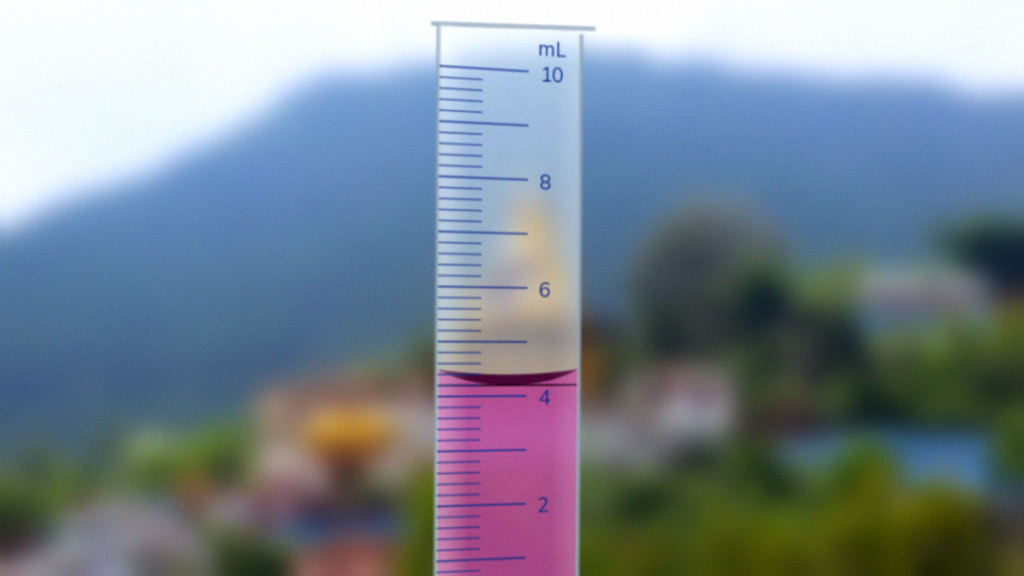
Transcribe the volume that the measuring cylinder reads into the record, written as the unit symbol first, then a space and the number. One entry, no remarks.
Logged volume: mL 4.2
